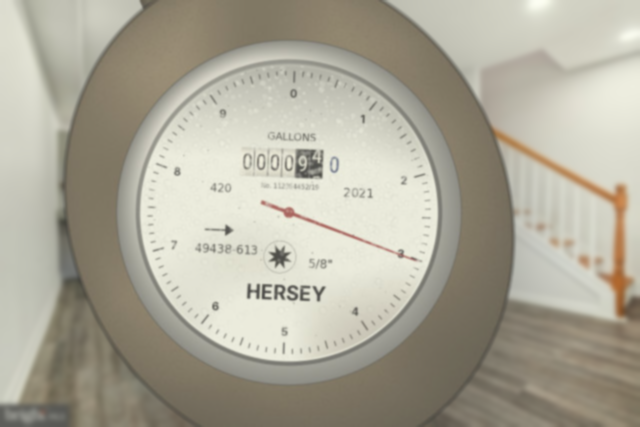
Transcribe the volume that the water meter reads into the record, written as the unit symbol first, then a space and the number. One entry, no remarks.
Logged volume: gal 943.0
